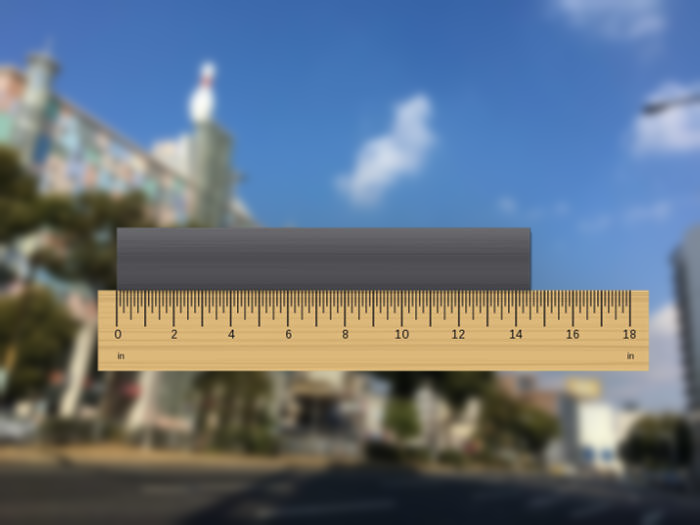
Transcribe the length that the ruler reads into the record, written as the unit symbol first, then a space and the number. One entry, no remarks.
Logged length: in 14.5
